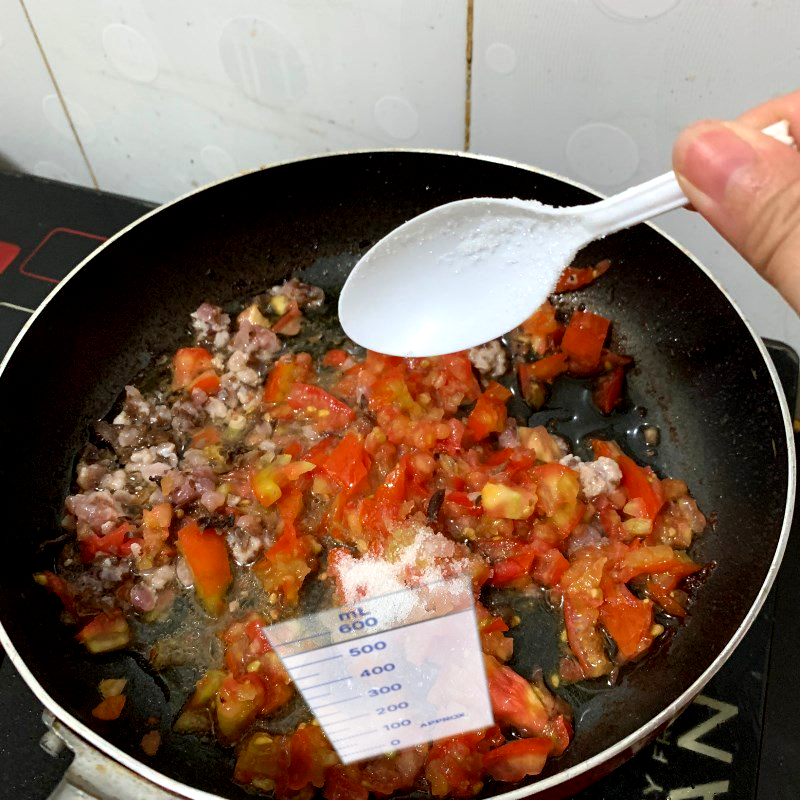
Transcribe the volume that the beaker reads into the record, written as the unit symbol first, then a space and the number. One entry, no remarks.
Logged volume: mL 550
